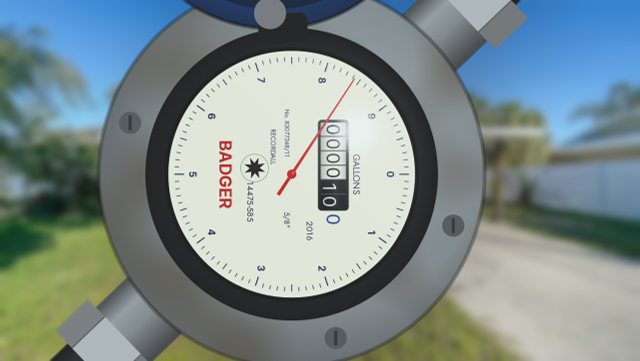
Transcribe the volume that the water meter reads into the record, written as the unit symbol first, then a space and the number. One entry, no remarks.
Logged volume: gal 98.4
